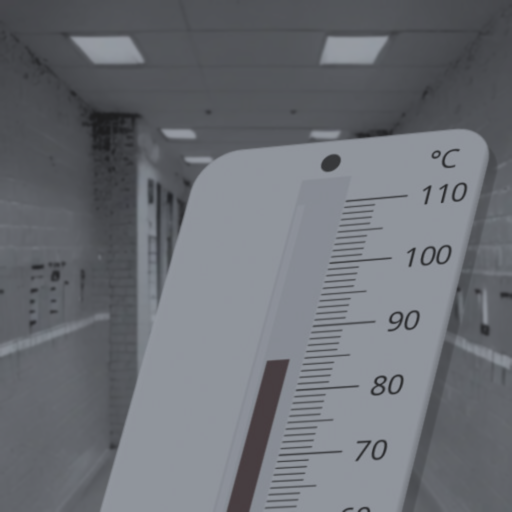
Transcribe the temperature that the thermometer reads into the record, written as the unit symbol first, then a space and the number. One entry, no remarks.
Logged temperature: °C 85
